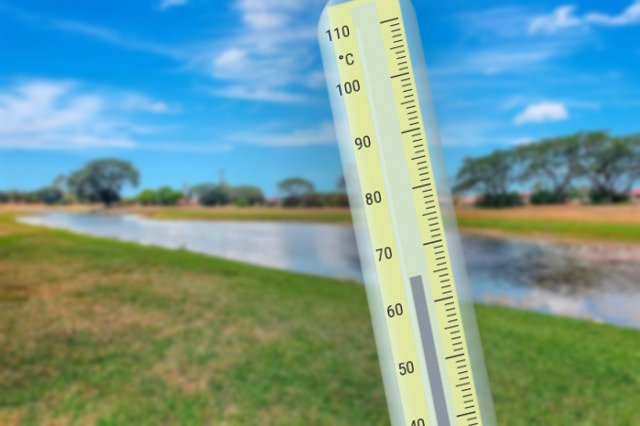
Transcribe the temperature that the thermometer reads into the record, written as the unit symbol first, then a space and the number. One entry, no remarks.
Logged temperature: °C 65
